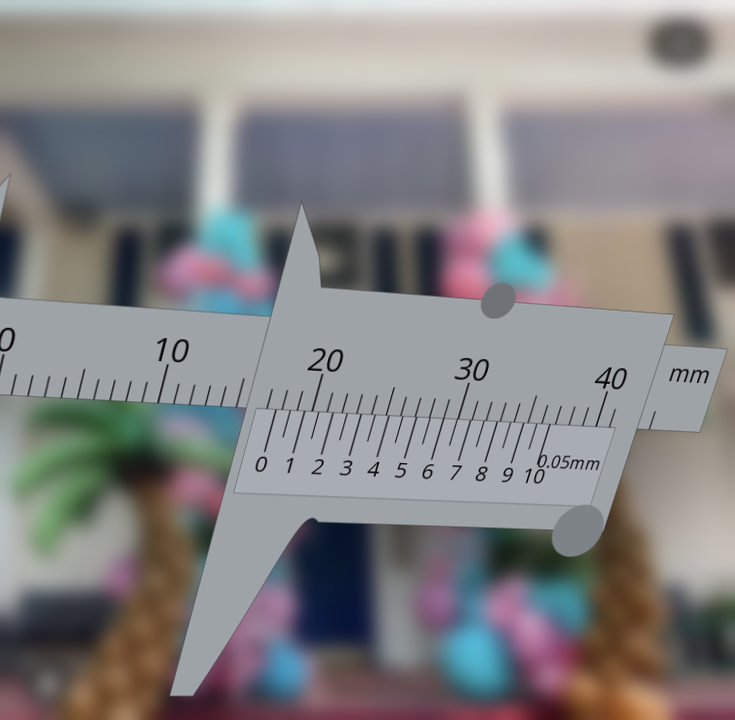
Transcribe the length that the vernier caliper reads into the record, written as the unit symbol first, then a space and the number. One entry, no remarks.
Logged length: mm 17.6
